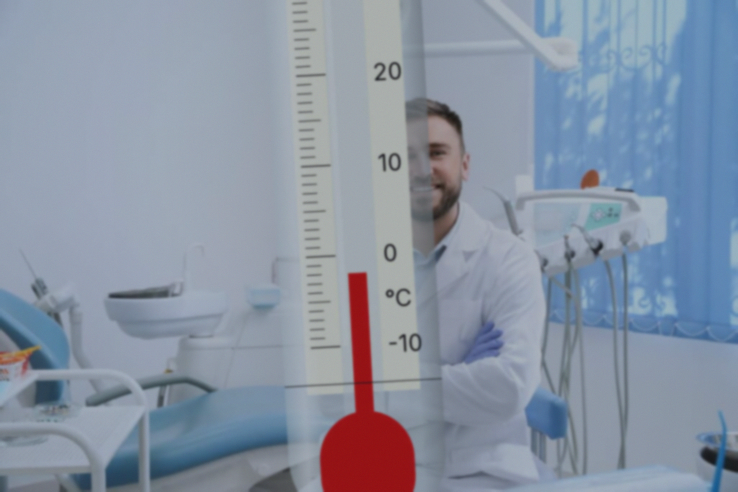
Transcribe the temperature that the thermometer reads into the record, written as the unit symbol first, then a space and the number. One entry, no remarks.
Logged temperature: °C -2
